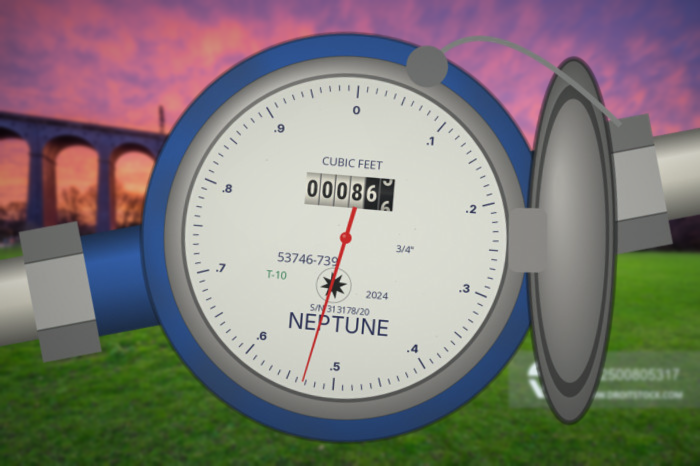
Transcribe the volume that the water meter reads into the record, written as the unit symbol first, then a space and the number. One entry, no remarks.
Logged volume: ft³ 865.53
